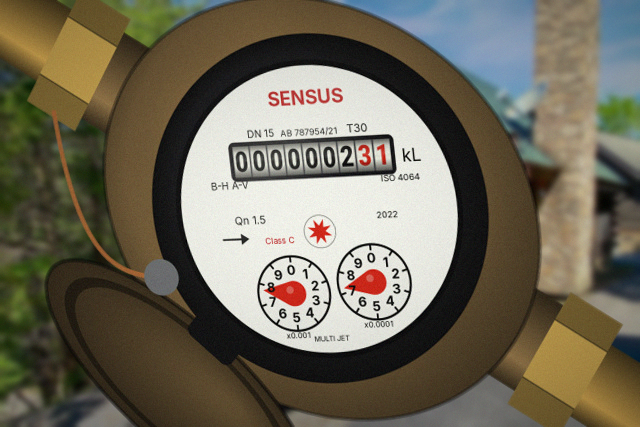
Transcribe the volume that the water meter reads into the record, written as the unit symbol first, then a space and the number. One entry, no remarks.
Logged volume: kL 2.3177
